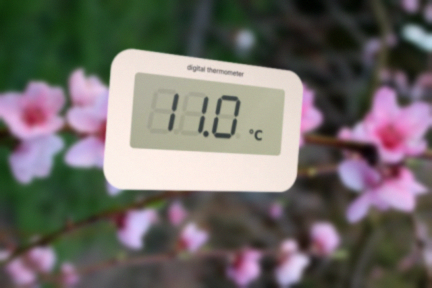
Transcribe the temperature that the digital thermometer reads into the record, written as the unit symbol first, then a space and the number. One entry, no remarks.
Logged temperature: °C 11.0
